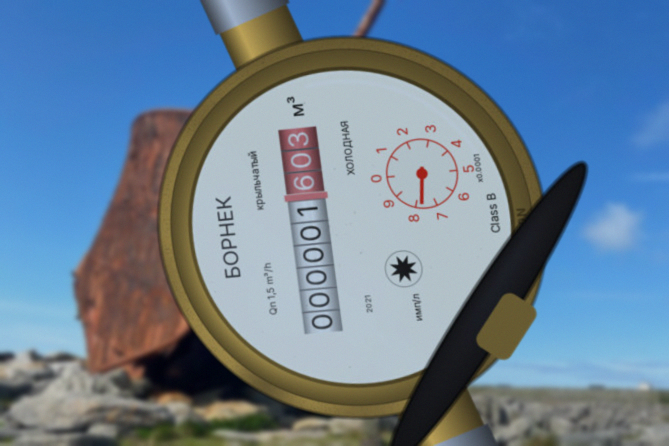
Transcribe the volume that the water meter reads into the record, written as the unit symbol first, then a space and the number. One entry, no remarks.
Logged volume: m³ 1.6037
